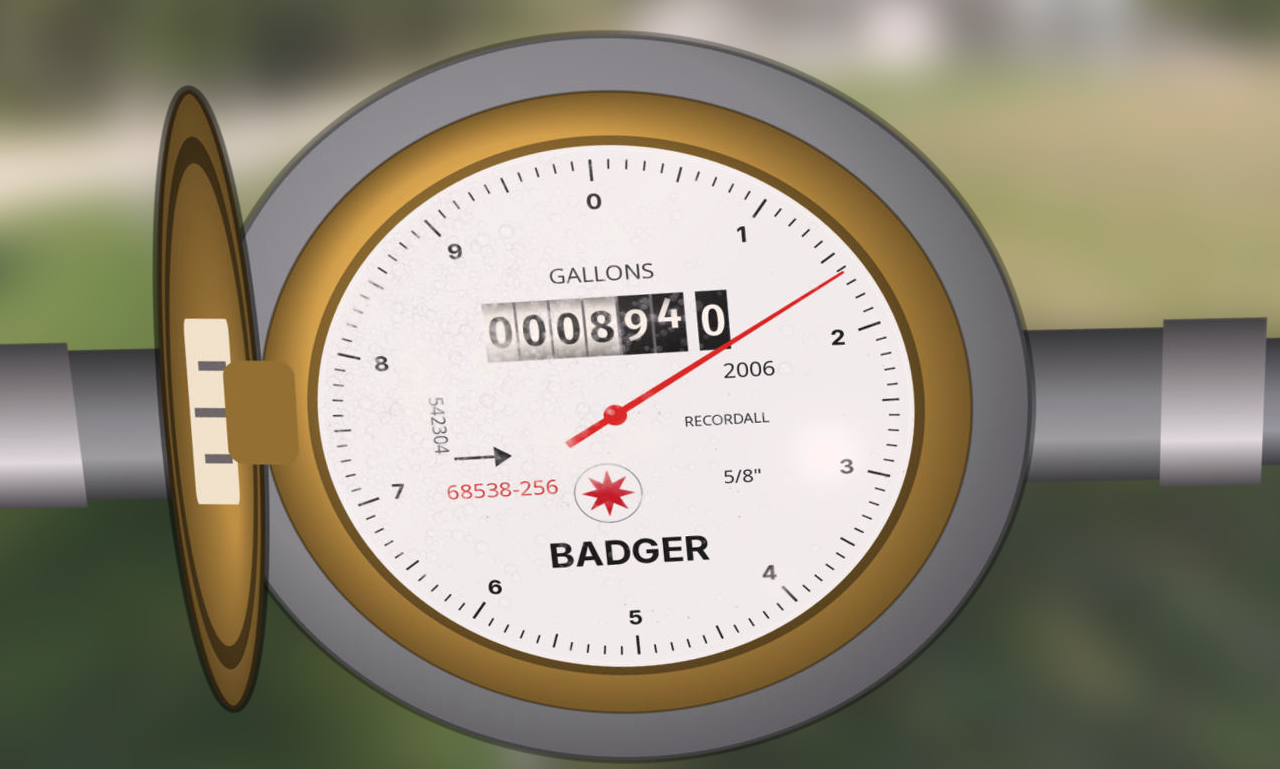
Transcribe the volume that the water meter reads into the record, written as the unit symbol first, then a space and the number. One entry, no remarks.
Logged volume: gal 8941.6
